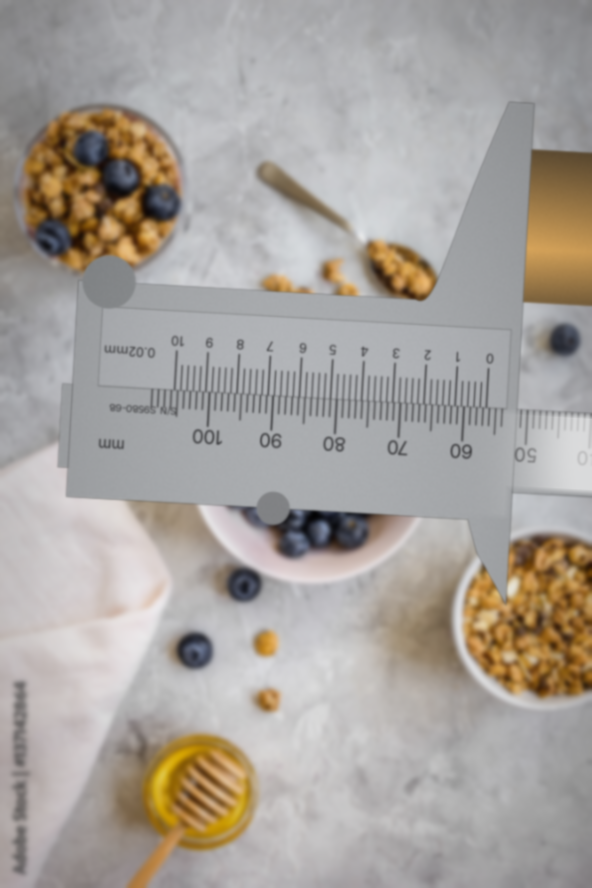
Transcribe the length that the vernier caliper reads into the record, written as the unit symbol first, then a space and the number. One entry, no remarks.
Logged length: mm 56.5
